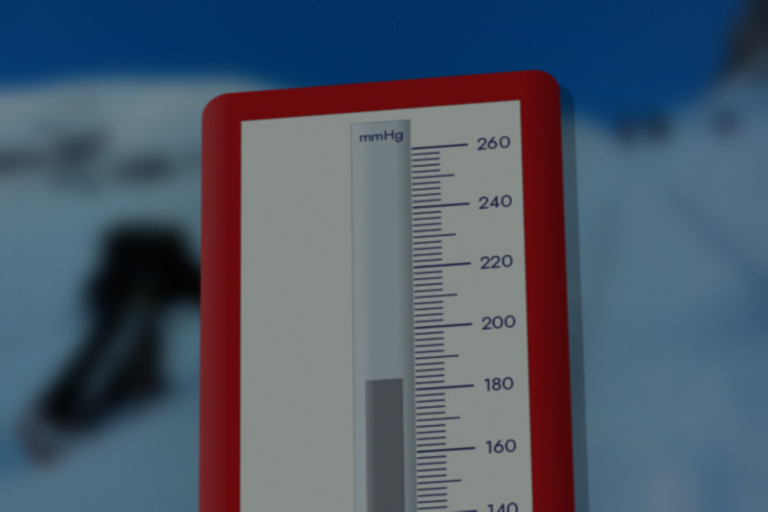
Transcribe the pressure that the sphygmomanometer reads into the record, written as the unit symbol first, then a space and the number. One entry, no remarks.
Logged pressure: mmHg 184
